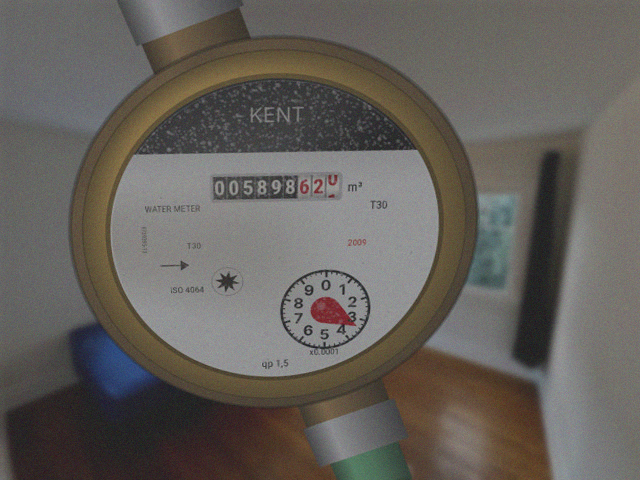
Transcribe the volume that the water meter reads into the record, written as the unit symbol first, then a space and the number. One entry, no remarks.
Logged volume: m³ 5898.6203
